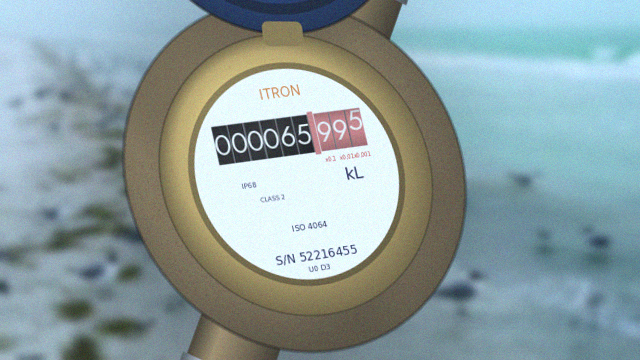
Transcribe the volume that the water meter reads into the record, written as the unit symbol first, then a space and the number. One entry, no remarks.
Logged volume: kL 65.995
